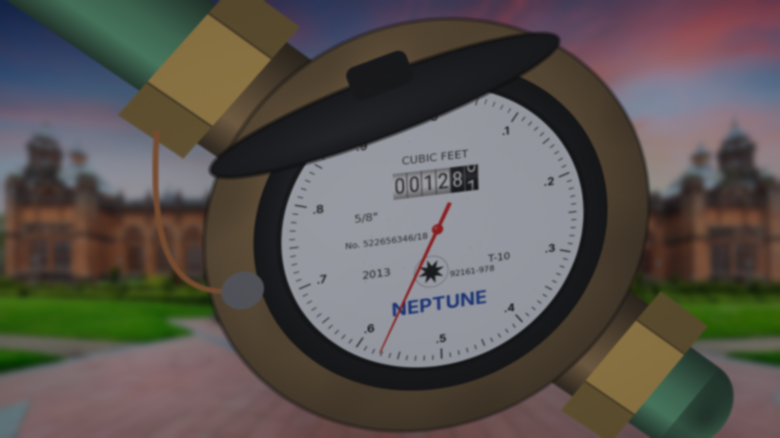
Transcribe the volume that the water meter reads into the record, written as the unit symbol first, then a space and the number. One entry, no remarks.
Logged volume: ft³ 1280.57
